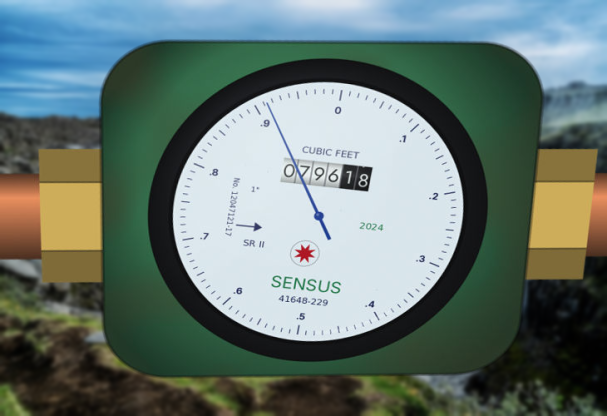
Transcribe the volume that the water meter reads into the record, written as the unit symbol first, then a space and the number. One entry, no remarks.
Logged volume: ft³ 79617.91
